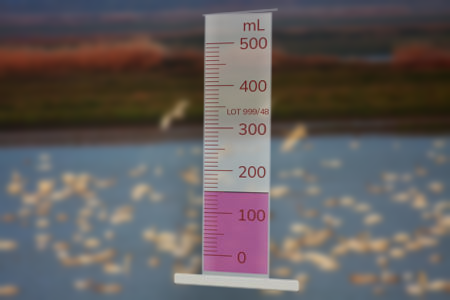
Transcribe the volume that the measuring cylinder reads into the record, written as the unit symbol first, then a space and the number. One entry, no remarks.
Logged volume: mL 150
